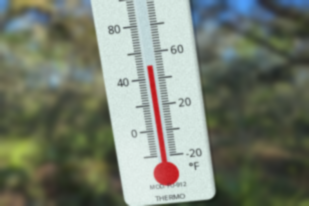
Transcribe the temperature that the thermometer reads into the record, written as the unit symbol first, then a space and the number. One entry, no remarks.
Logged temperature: °F 50
